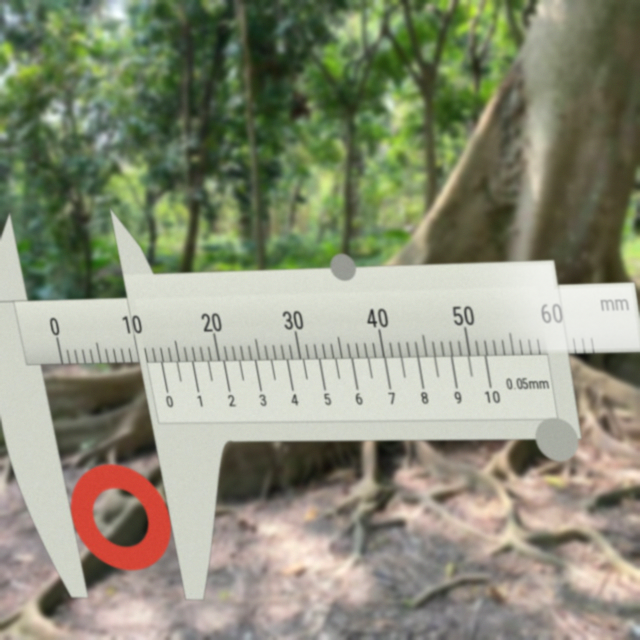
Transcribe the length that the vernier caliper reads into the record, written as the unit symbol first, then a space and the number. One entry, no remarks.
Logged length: mm 12.8
